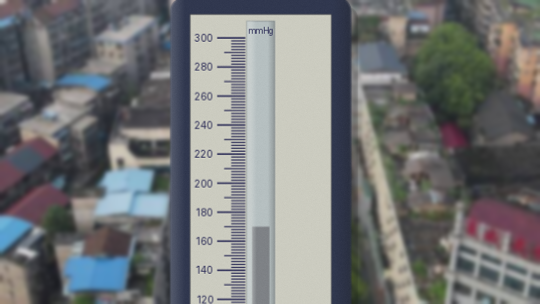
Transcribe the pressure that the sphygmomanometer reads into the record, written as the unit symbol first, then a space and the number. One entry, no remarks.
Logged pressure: mmHg 170
